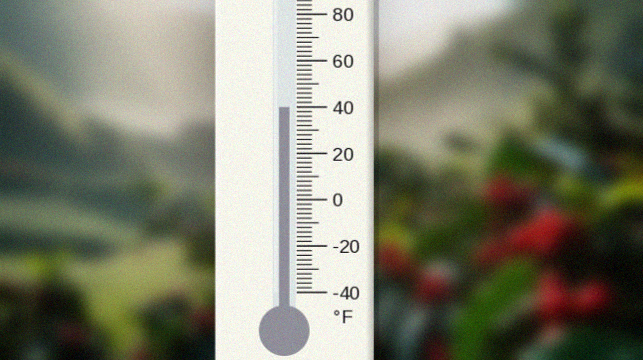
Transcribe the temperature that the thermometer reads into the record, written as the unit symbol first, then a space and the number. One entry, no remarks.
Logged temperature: °F 40
